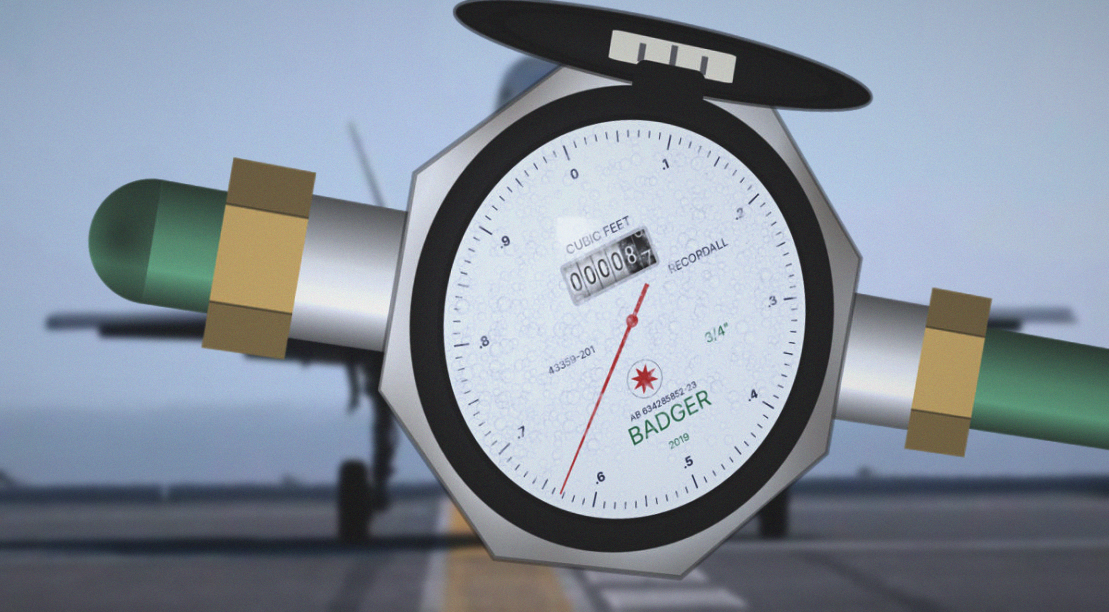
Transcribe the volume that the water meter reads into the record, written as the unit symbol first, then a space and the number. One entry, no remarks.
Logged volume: ft³ 86.63
